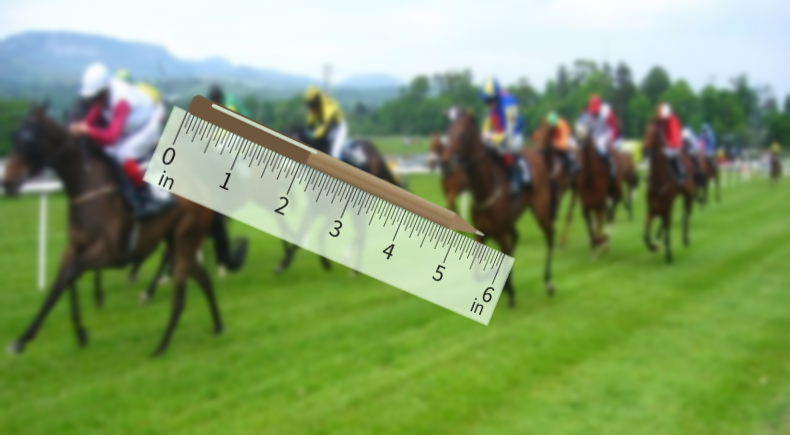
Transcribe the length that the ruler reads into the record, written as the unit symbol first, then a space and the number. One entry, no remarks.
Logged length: in 5.5
